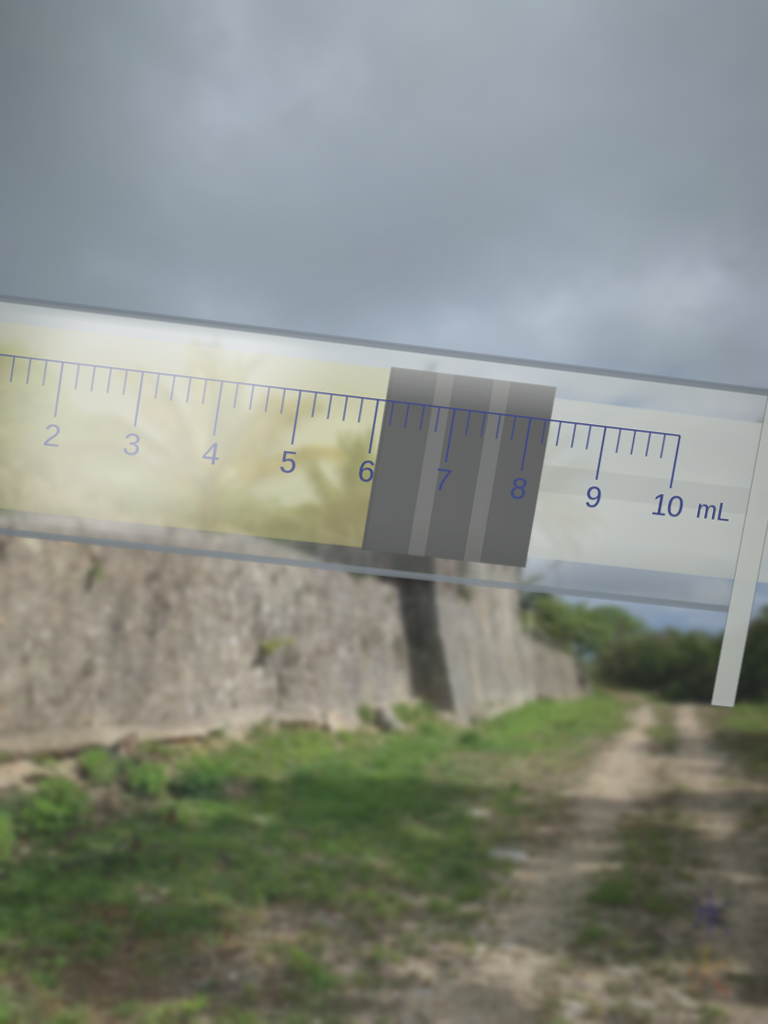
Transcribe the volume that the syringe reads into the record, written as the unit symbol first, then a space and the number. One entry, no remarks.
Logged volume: mL 6.1
